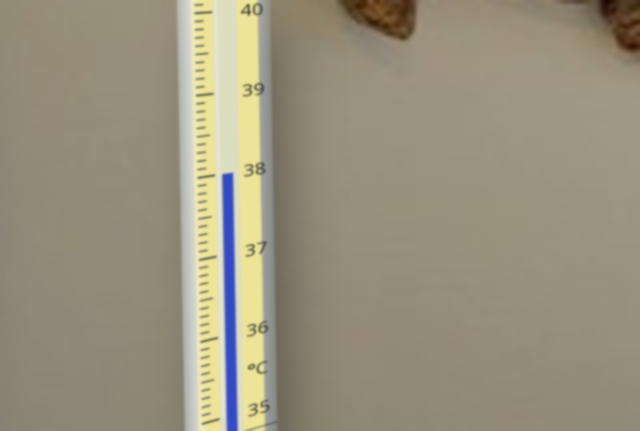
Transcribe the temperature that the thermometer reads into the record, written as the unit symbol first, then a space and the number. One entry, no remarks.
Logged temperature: °C 38
